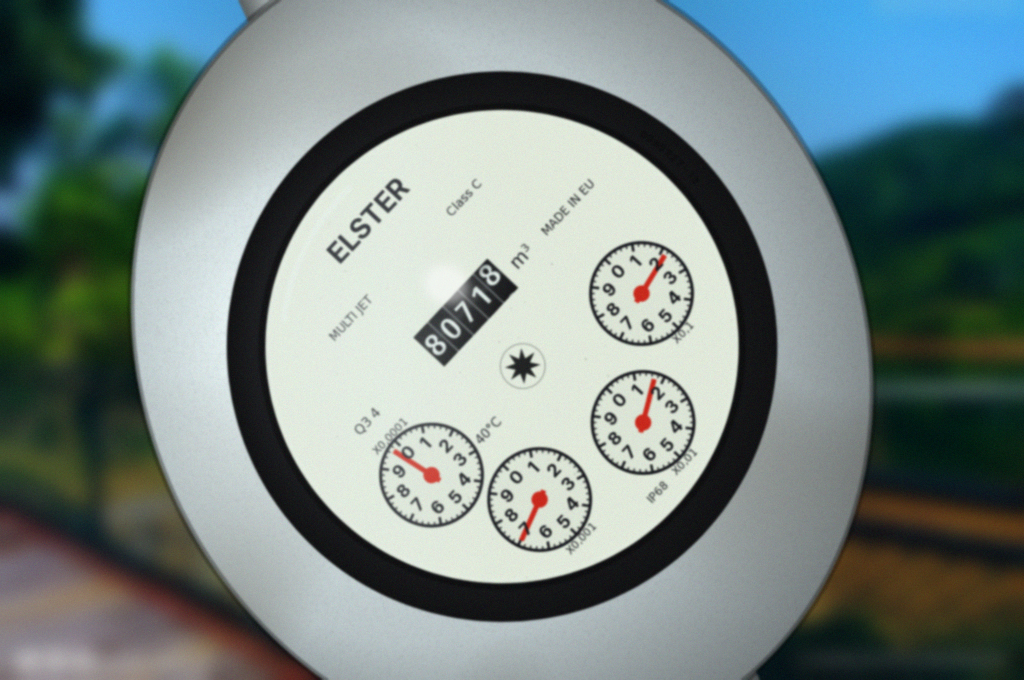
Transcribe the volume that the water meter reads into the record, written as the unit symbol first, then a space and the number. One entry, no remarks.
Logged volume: m³ 80718.2169
